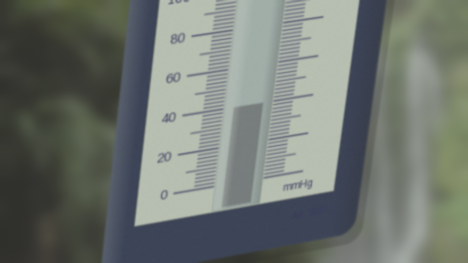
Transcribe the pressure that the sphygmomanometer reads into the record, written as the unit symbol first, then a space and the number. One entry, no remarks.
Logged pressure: mmHg 40
